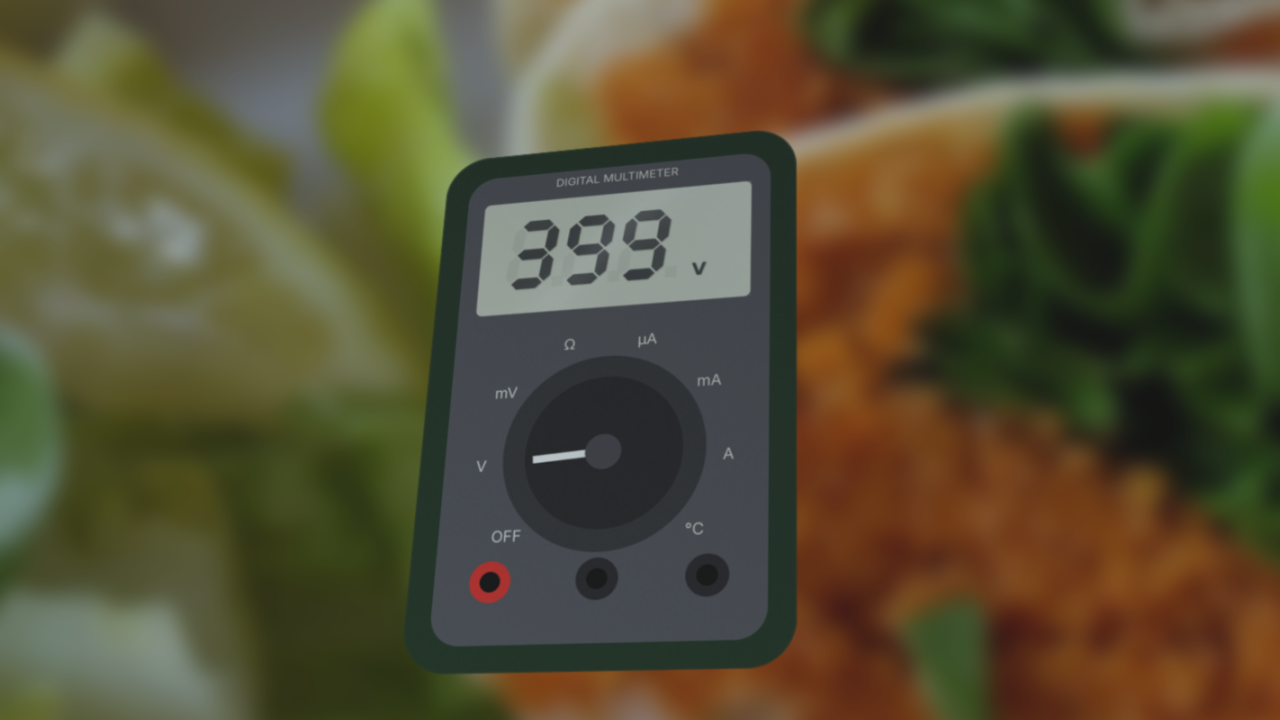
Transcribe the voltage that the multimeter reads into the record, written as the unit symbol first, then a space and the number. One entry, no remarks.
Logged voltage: V 399
